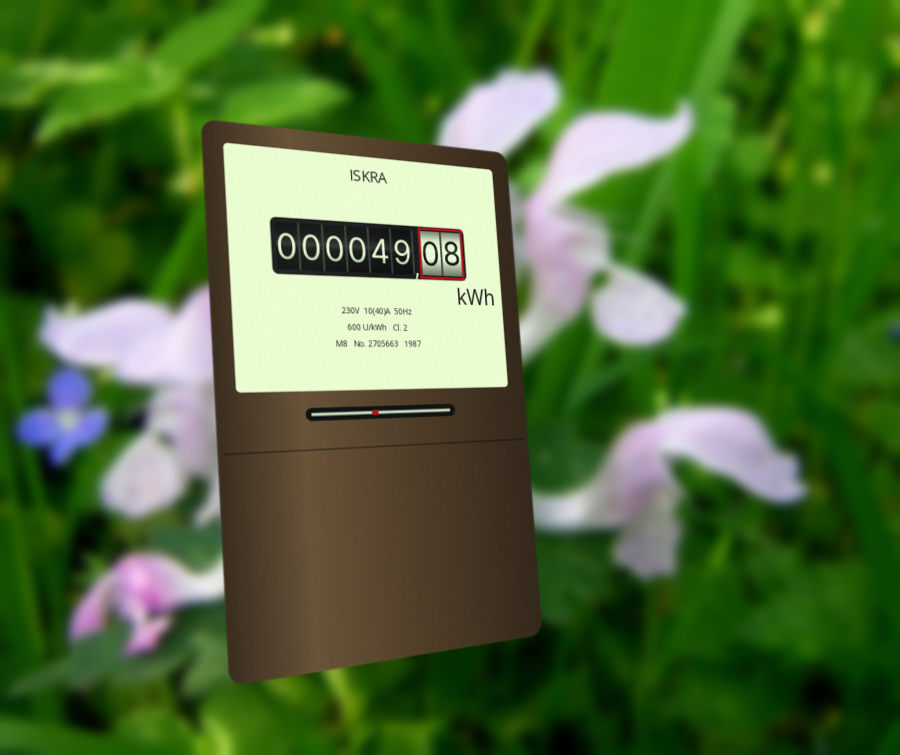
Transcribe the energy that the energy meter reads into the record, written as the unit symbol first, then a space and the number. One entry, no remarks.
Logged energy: kWh 49.08
